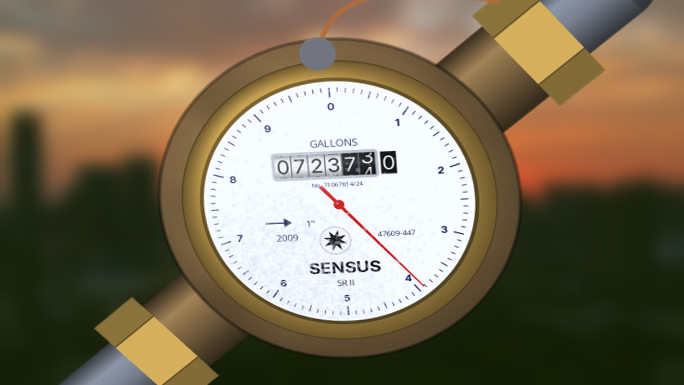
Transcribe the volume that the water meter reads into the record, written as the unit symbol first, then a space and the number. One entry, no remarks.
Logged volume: gal 723733.9
